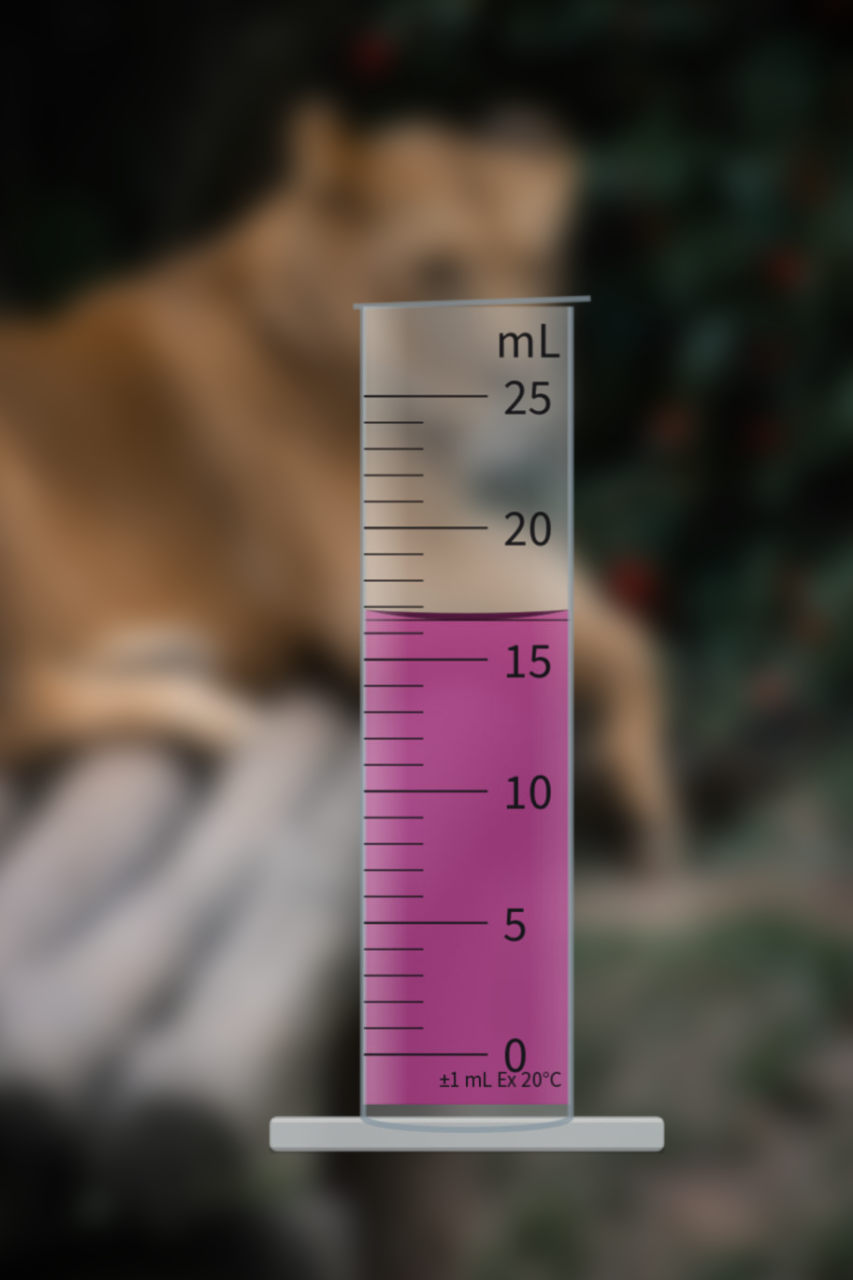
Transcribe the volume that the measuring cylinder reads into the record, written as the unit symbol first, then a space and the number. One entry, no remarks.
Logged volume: mL 16.5
